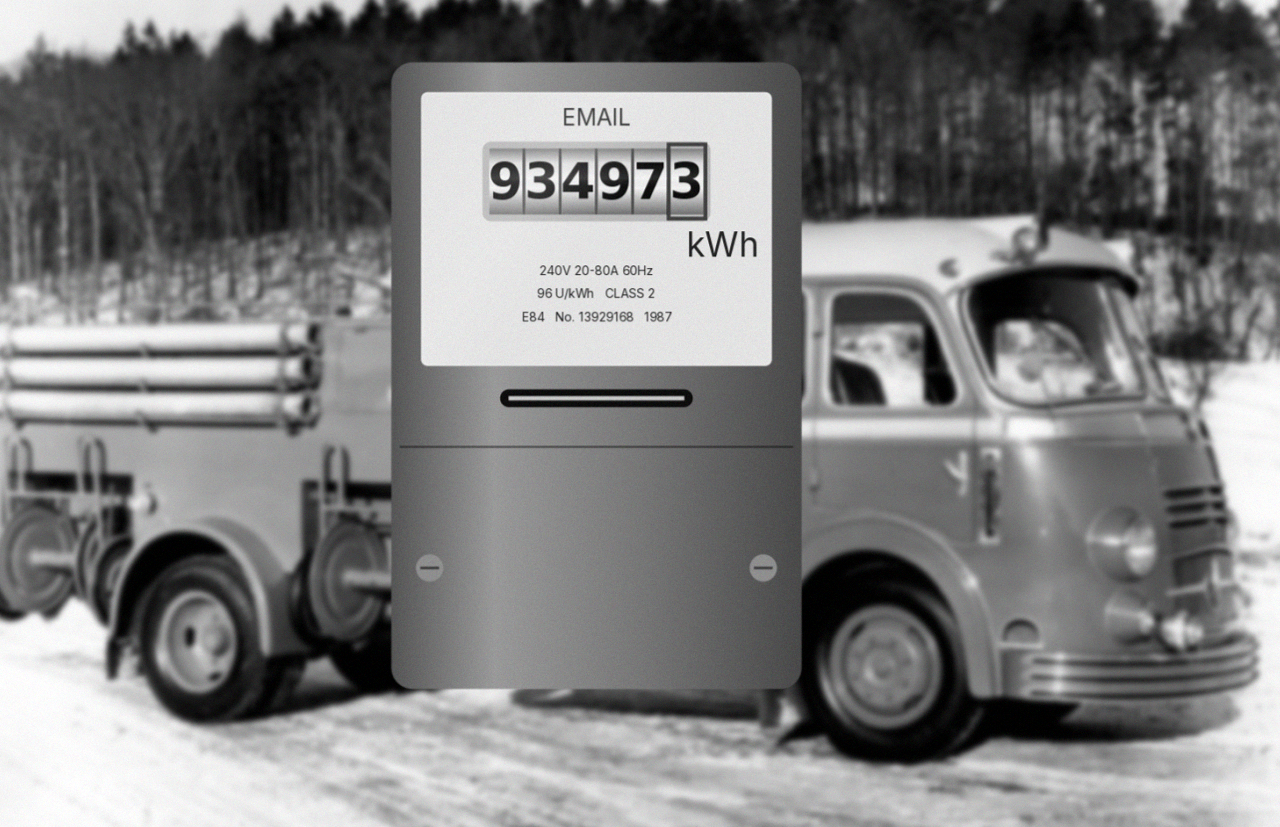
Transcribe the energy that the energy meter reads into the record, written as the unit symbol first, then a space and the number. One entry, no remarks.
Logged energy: kWh 93497.3
